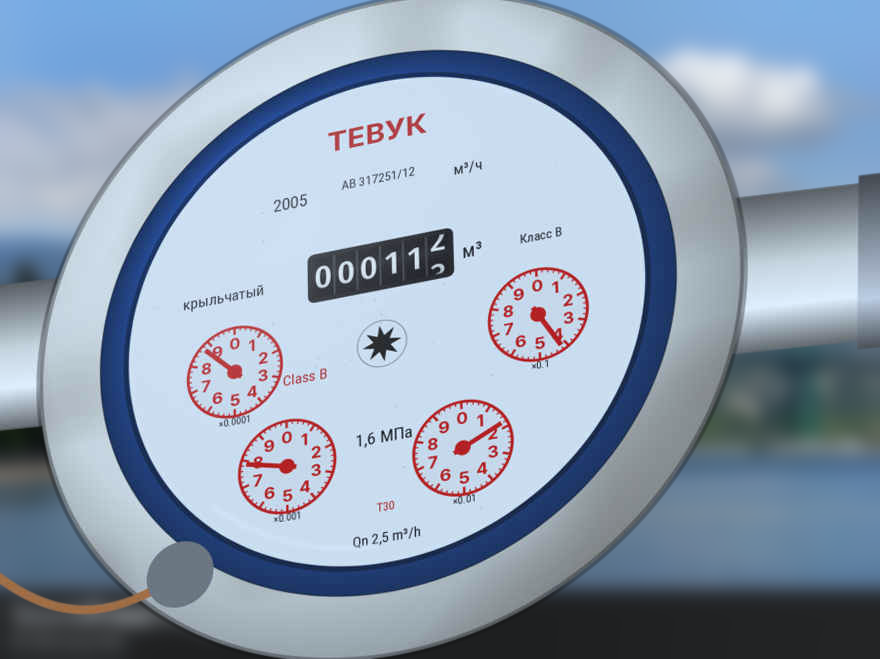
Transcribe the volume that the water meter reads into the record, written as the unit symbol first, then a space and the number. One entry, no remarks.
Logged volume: m³ 112.4178
